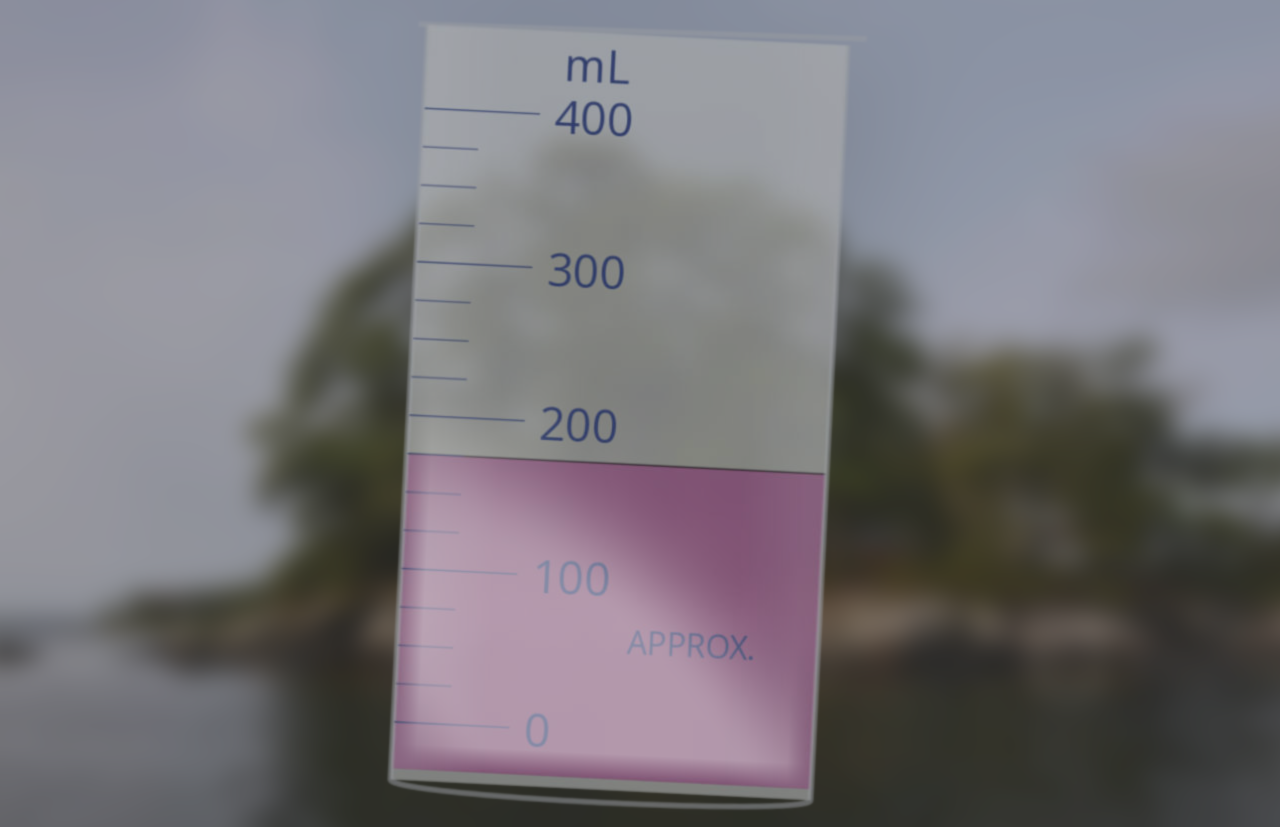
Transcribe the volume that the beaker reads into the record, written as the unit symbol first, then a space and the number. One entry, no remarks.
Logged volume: mL 175
